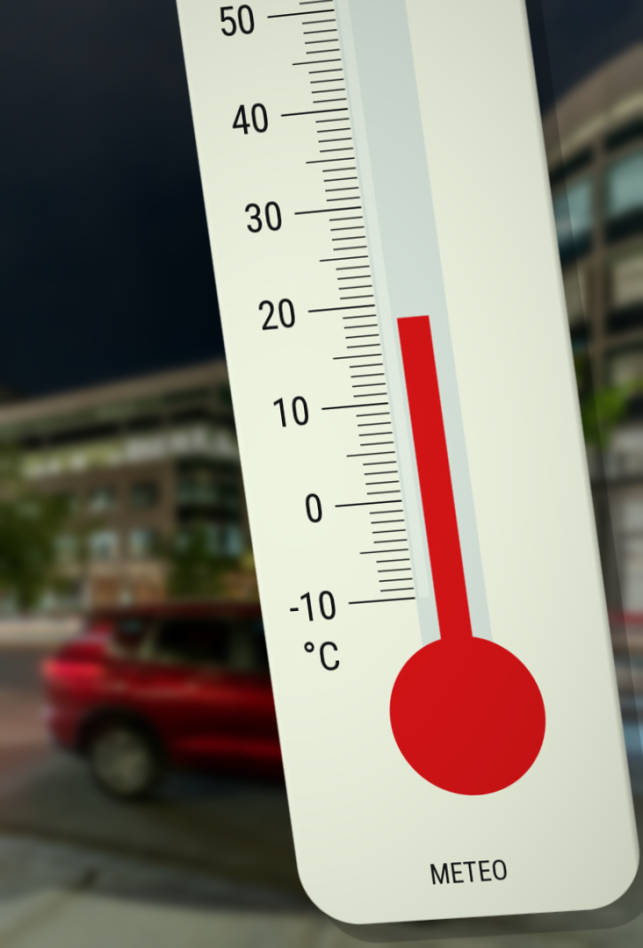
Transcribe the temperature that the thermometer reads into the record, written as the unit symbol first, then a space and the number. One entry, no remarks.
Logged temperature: °C 18.5
